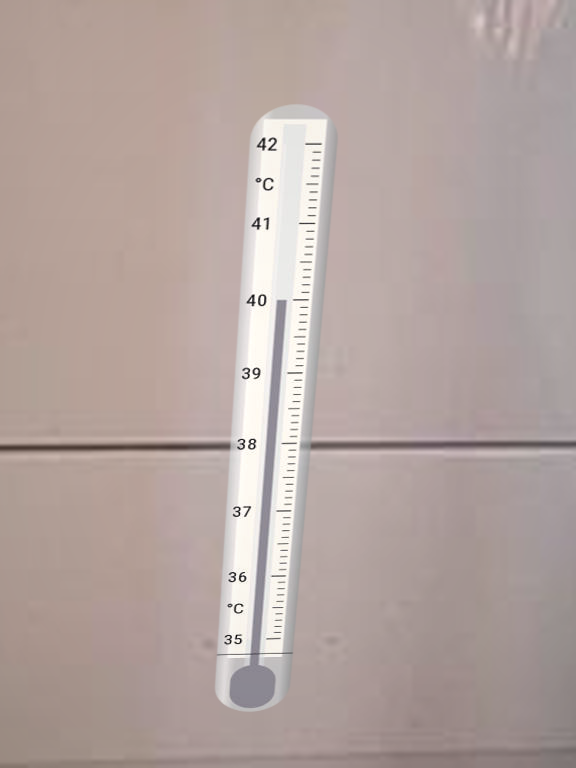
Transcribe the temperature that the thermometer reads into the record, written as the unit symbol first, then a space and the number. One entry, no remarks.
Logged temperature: °C 40
